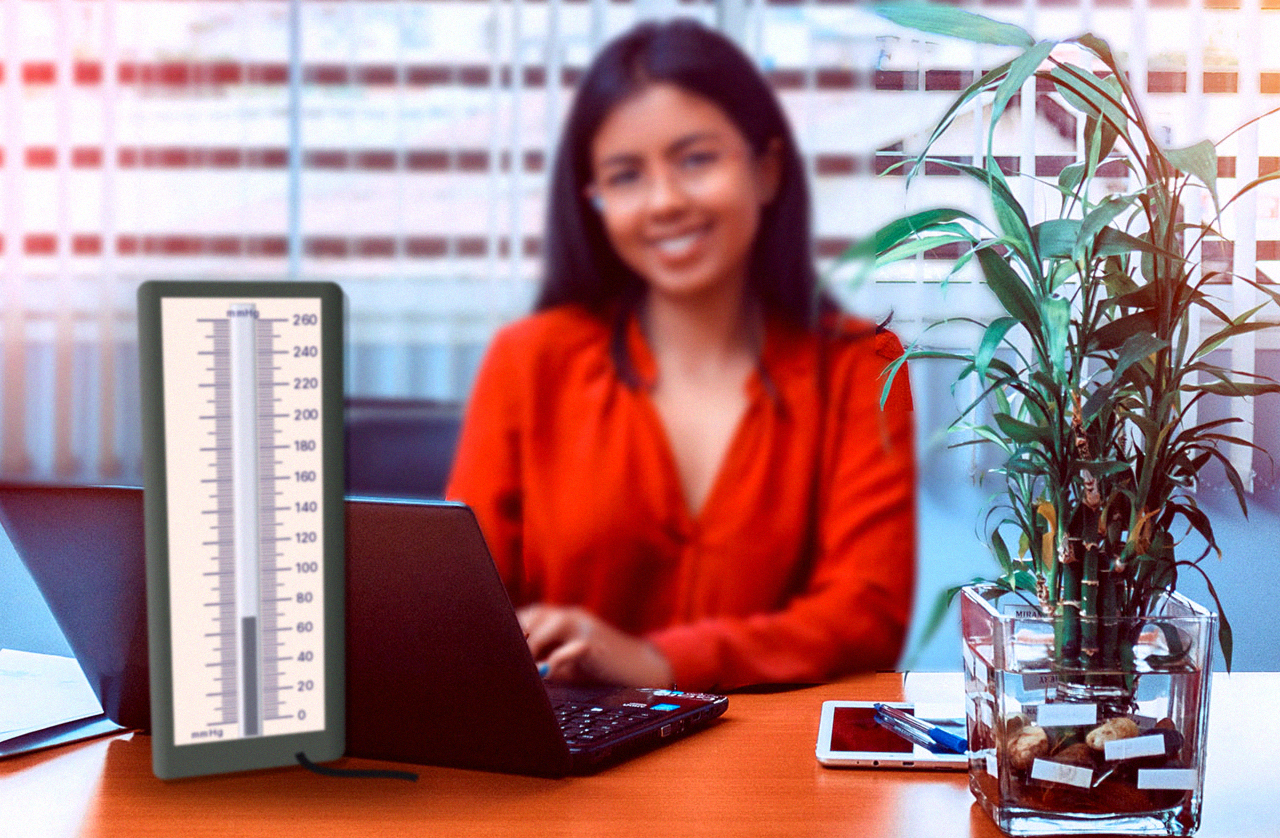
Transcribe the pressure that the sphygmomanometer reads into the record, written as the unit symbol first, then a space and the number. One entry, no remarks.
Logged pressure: mmHg 70
